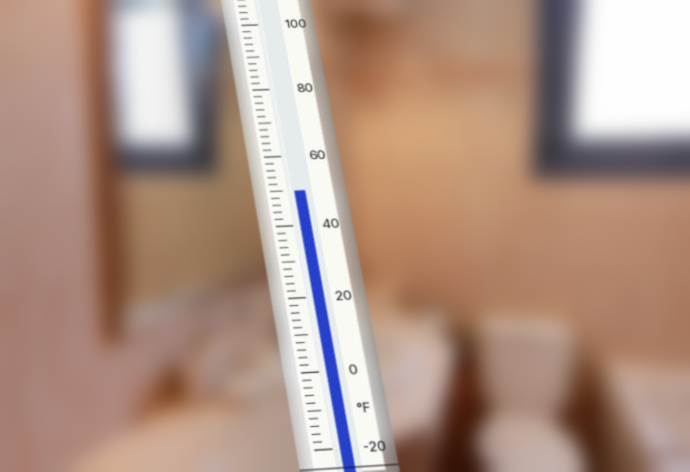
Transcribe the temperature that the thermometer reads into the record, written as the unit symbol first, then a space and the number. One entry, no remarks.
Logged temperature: °F 50
